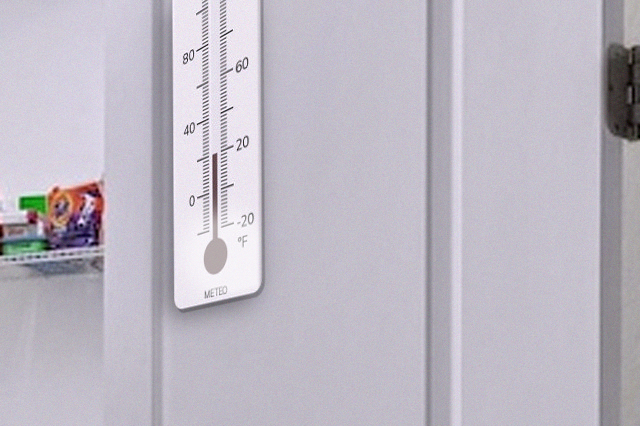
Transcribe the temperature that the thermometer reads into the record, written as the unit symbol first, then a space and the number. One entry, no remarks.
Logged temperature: °F 20
